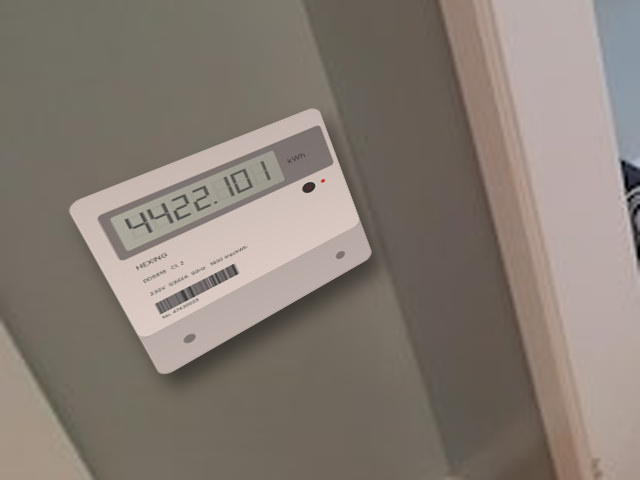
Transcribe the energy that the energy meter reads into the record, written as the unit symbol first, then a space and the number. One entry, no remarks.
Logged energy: kWh 4422.101
